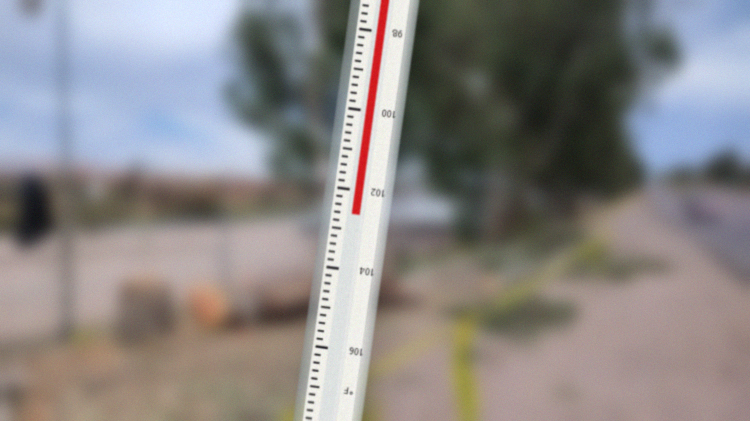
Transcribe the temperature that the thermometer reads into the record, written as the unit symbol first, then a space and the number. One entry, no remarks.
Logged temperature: °F 102.6
